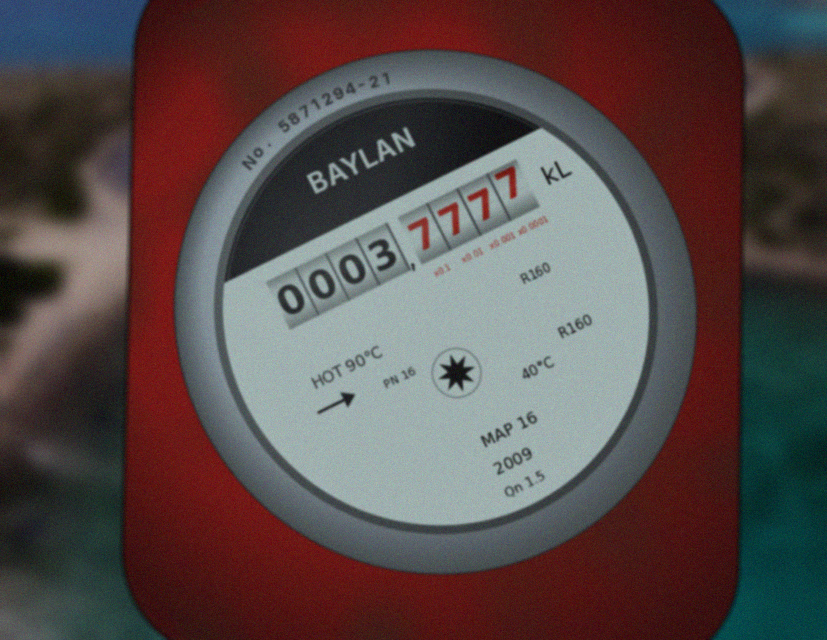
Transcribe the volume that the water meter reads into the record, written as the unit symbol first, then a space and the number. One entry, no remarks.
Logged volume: kL 3.7777
